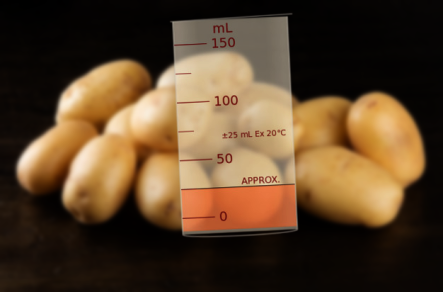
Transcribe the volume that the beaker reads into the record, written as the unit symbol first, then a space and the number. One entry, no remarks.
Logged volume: mL 25
